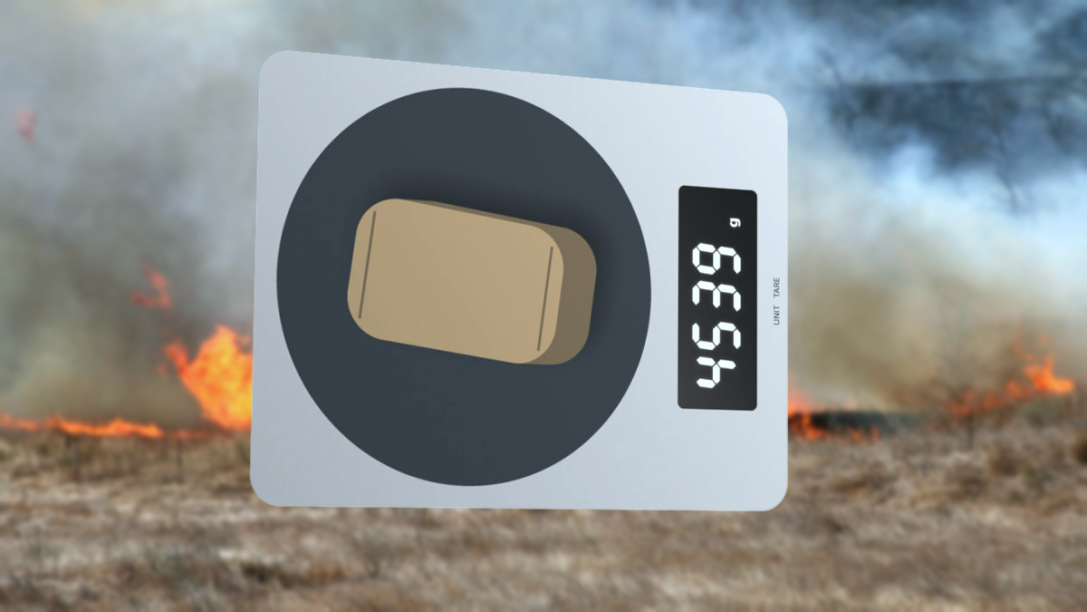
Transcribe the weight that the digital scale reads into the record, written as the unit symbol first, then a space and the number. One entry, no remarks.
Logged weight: g 4539
